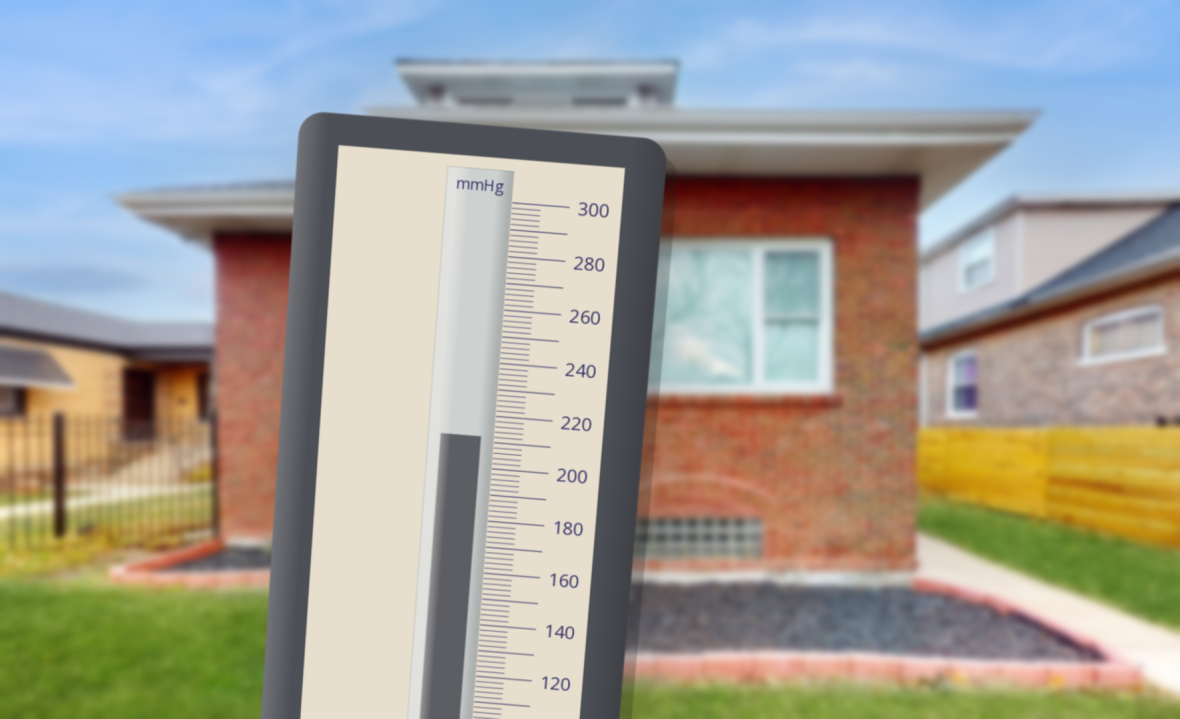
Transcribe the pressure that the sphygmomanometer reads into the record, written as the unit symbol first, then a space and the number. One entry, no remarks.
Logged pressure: mmHg 212
